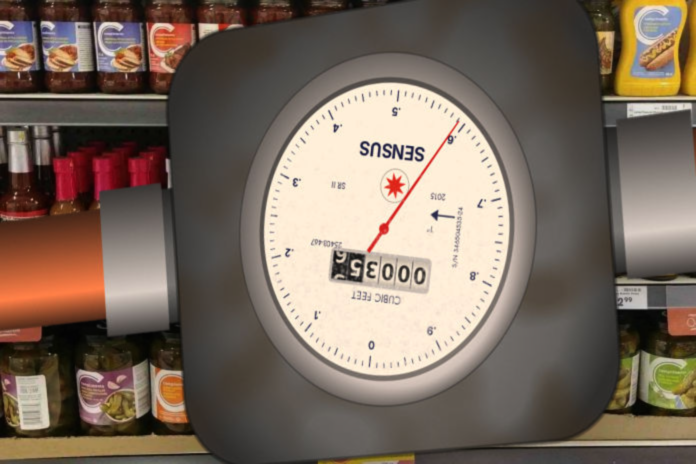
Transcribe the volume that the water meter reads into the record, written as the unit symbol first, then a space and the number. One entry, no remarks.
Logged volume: ft³ 355.59
